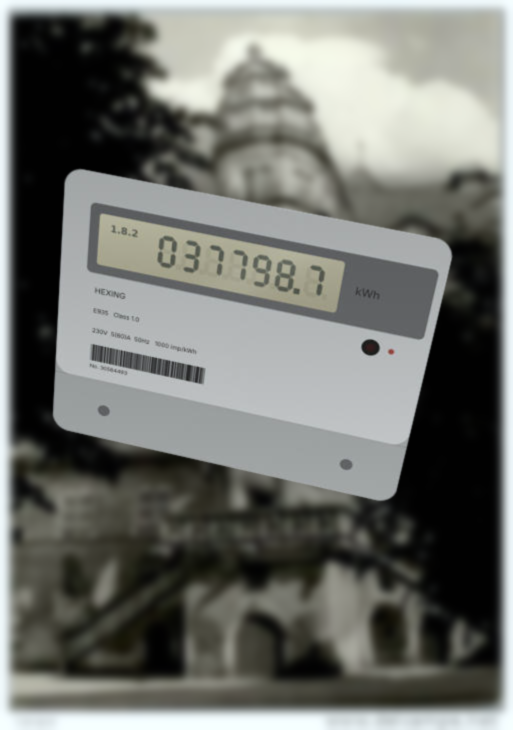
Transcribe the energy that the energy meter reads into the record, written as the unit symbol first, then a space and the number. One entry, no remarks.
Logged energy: kWh 37798.7
